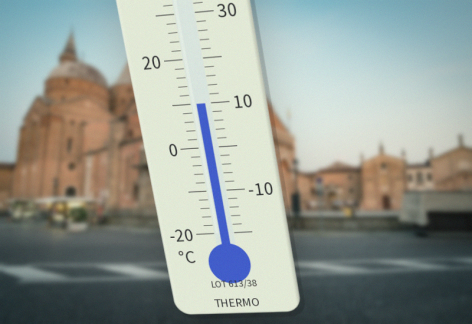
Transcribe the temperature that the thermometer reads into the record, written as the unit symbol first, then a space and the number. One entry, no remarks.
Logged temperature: °C 10
